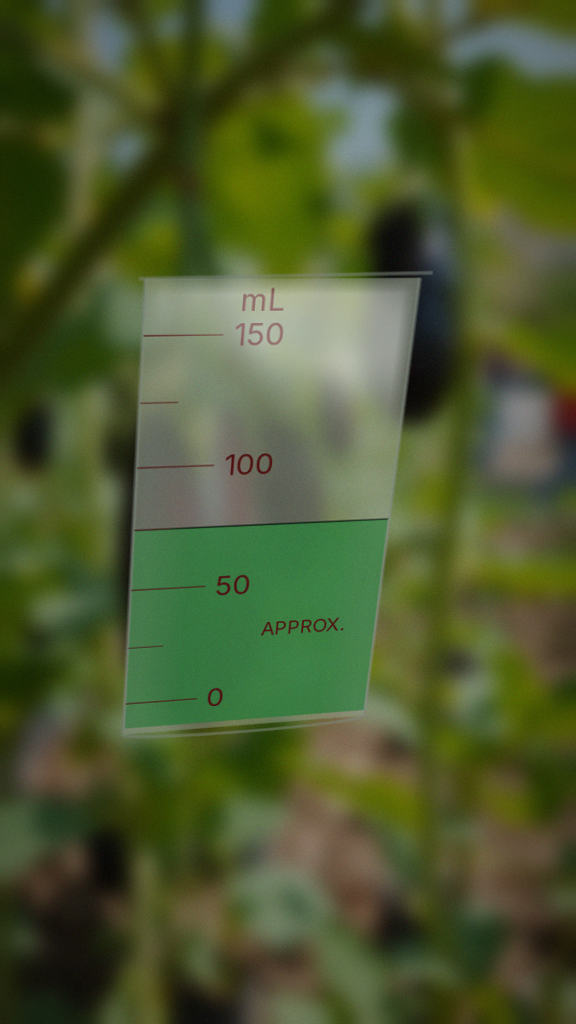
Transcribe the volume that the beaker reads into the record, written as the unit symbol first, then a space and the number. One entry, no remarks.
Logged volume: mL 75
